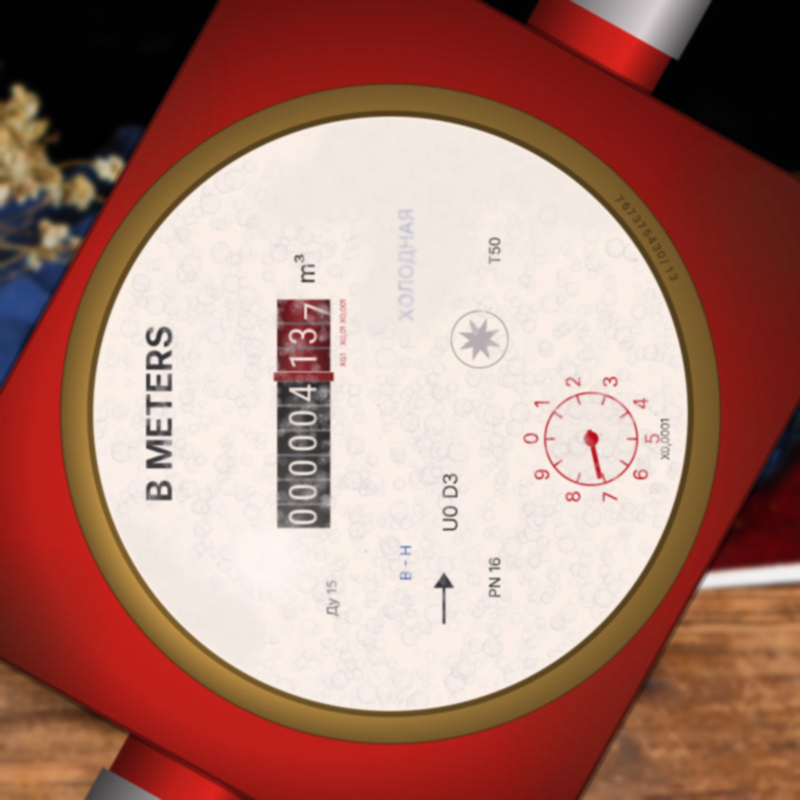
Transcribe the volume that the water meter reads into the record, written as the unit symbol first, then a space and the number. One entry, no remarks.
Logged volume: m³ 4.1367
